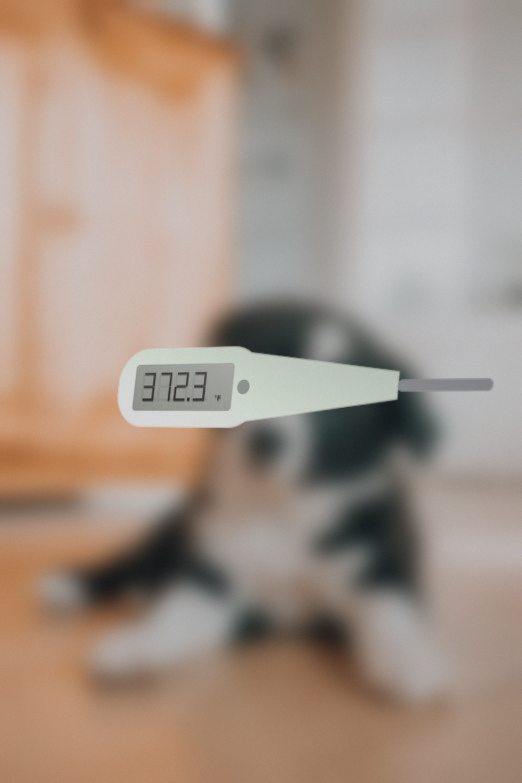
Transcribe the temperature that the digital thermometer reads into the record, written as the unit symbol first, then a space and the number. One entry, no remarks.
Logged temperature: °F 372.3
